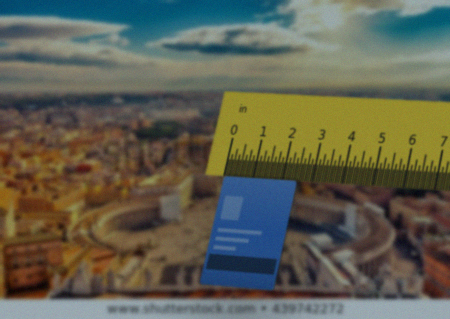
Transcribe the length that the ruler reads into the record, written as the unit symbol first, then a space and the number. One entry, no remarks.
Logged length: in 2.5
